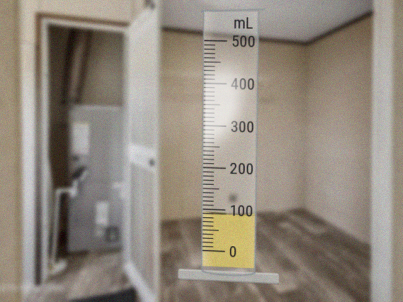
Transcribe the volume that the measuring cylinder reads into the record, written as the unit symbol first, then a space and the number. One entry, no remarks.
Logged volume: mL 90
